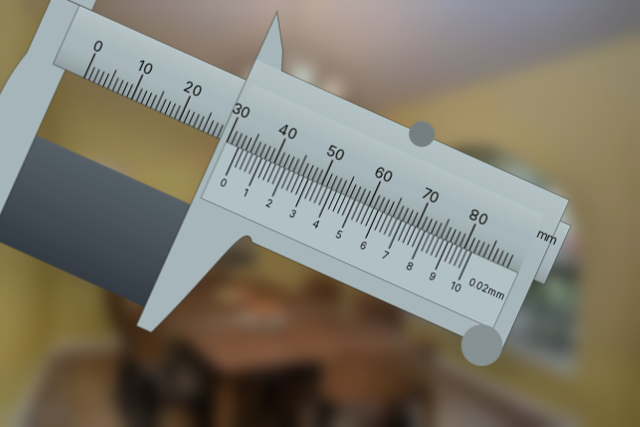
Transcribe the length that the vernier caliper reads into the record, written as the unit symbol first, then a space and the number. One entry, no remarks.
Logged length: mm 32.5
